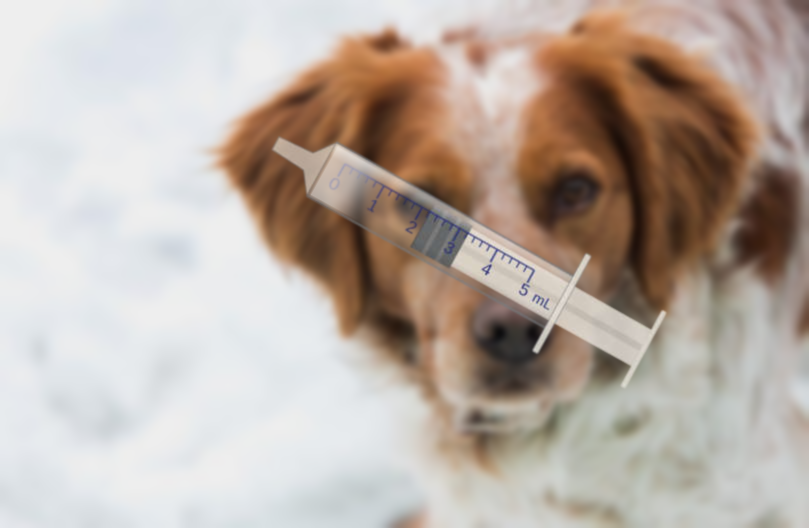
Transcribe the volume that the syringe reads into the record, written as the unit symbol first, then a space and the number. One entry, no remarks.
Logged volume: mL 2.2
